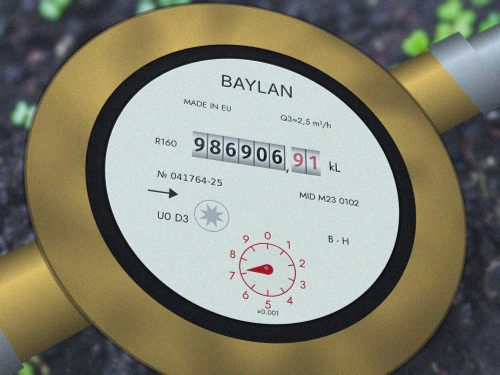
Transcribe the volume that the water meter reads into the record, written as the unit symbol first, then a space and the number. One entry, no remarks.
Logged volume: kL 986906.917
